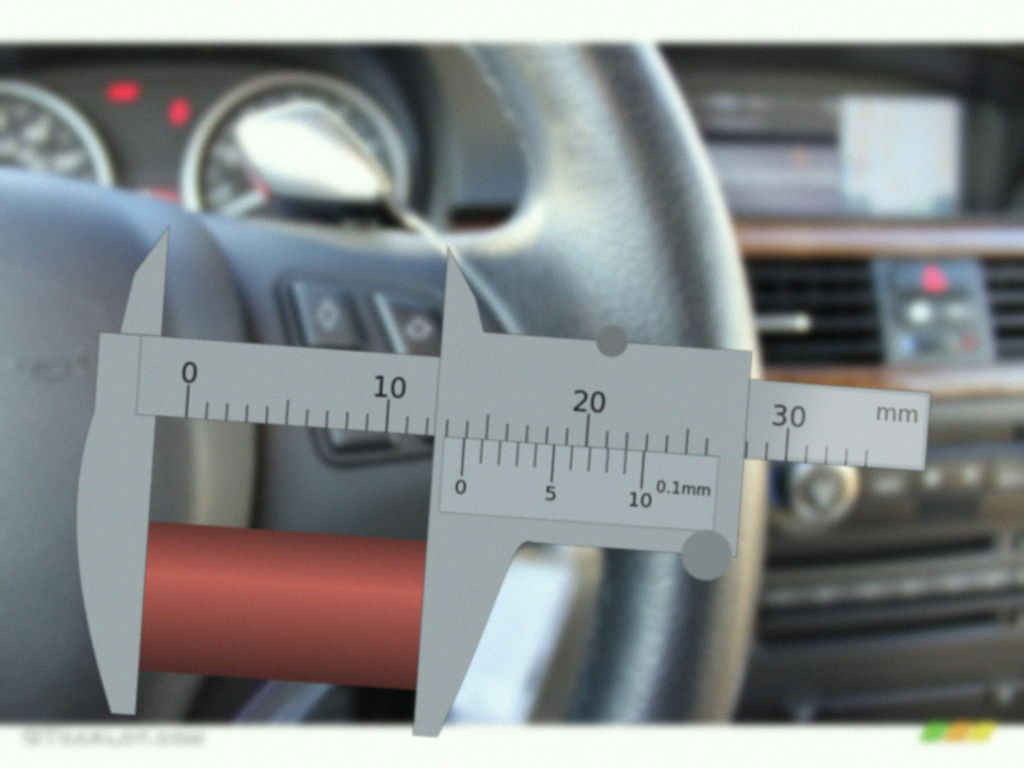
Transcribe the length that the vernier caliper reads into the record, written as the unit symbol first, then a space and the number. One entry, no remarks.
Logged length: mm 13.9
